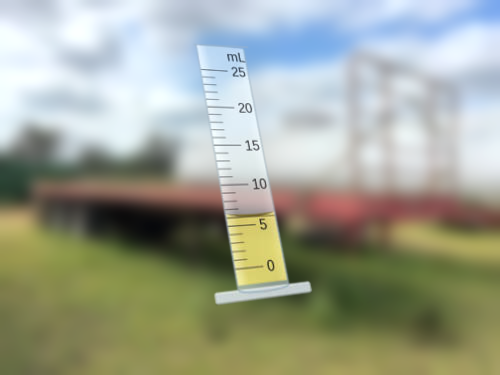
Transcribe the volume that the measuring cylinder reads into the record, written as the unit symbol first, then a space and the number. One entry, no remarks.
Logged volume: mL 6
